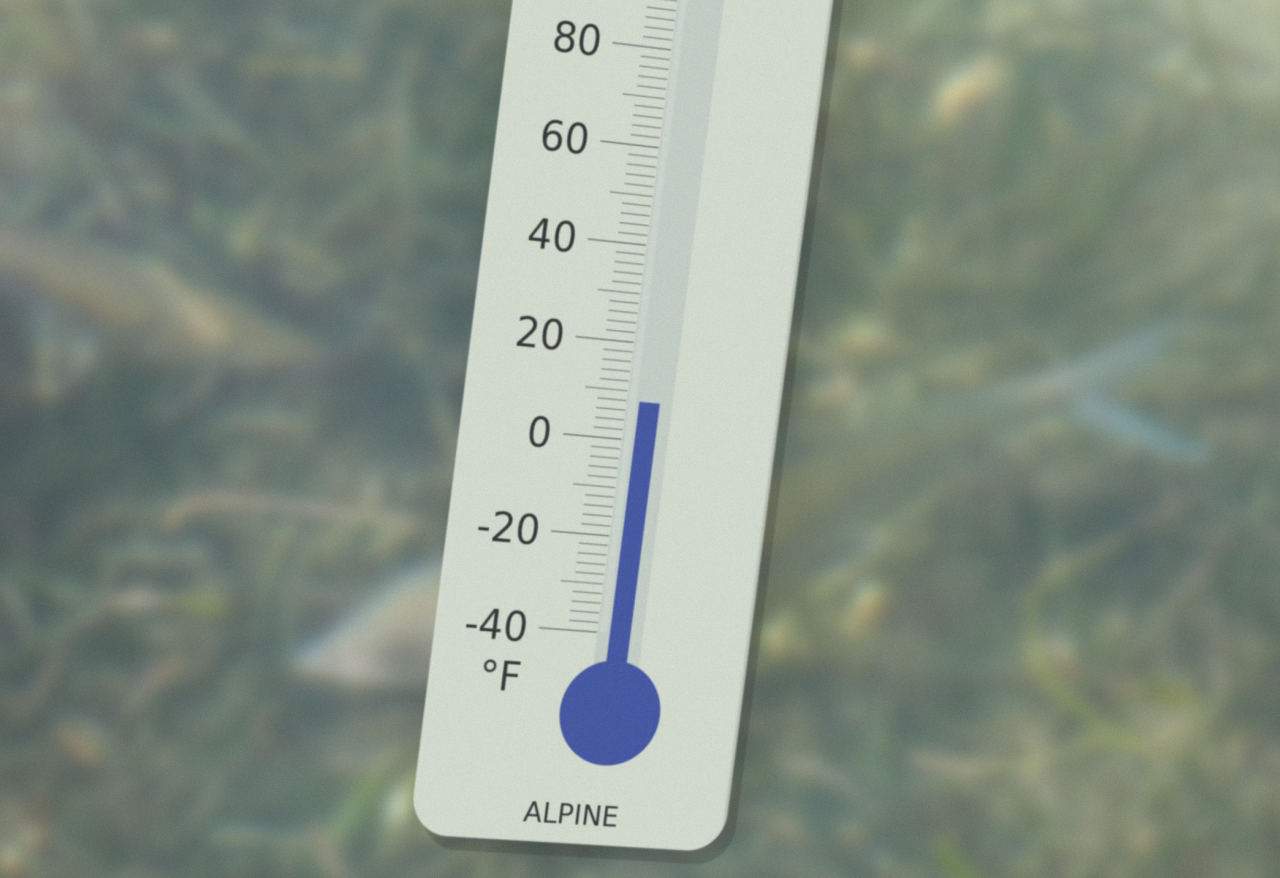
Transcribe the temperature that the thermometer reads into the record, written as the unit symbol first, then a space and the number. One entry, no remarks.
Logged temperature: °F 8
